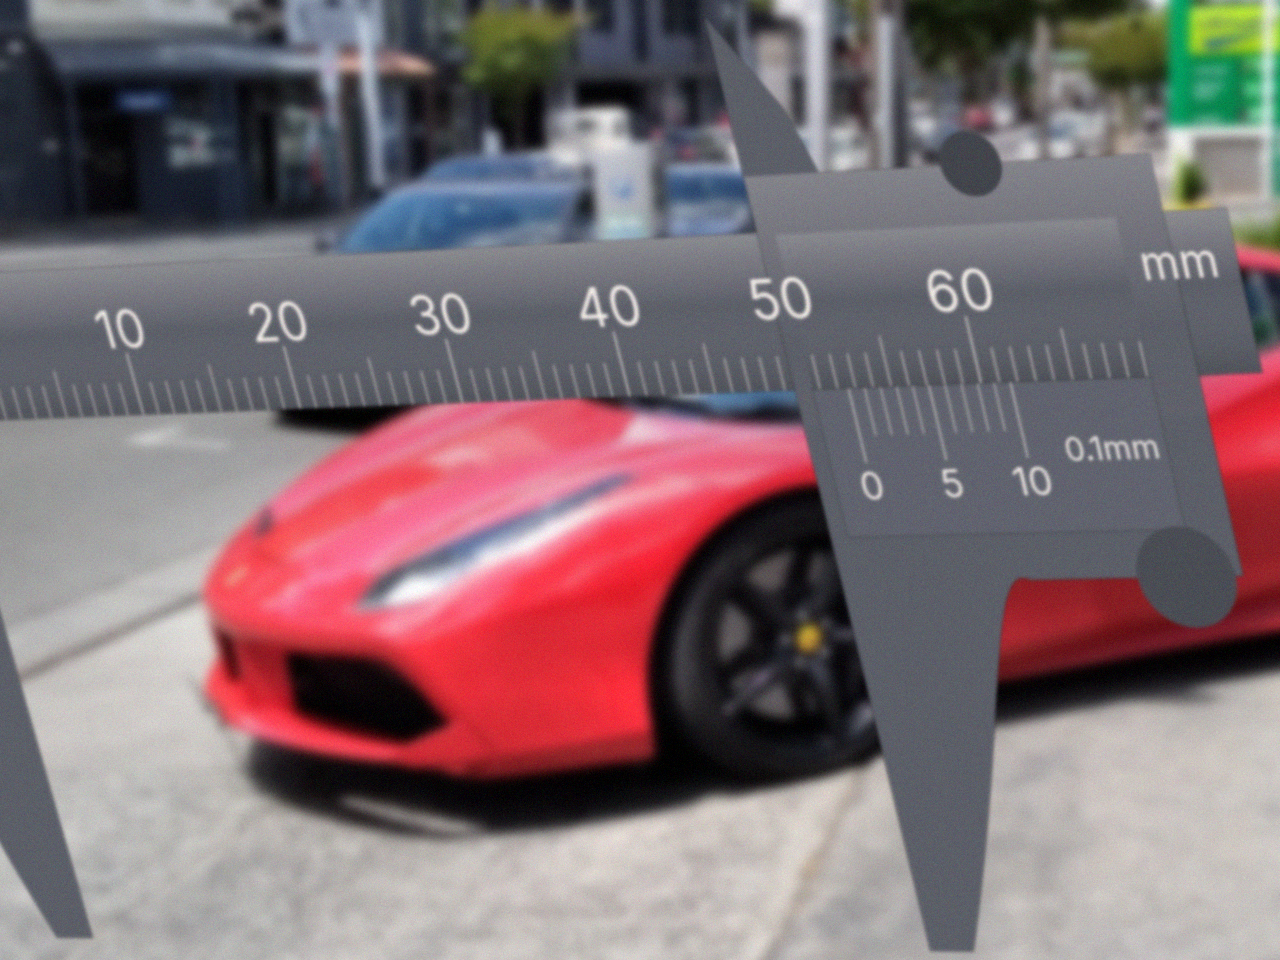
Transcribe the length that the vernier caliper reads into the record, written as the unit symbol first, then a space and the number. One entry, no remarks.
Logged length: mm 52.6
